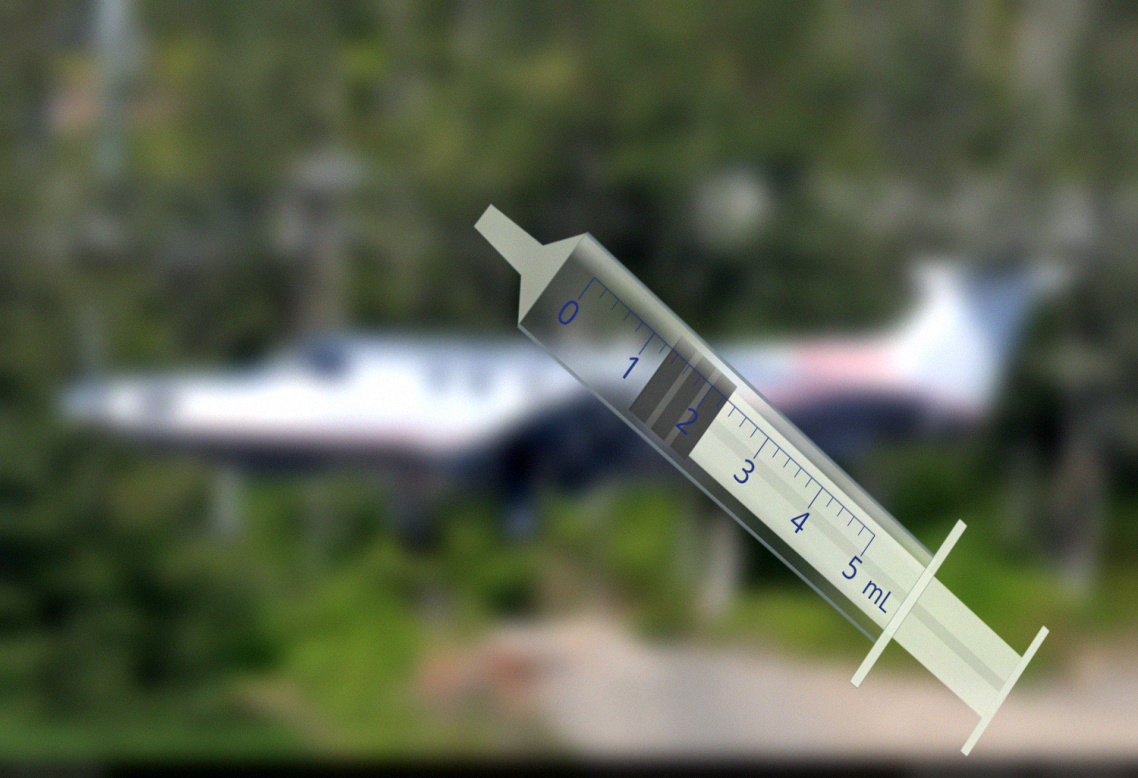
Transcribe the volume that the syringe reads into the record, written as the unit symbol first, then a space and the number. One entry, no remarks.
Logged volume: mL 1.3
